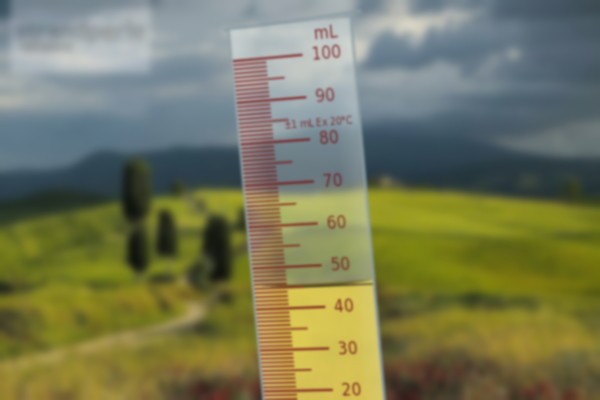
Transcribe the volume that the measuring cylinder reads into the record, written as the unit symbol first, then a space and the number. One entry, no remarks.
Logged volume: mL 45
